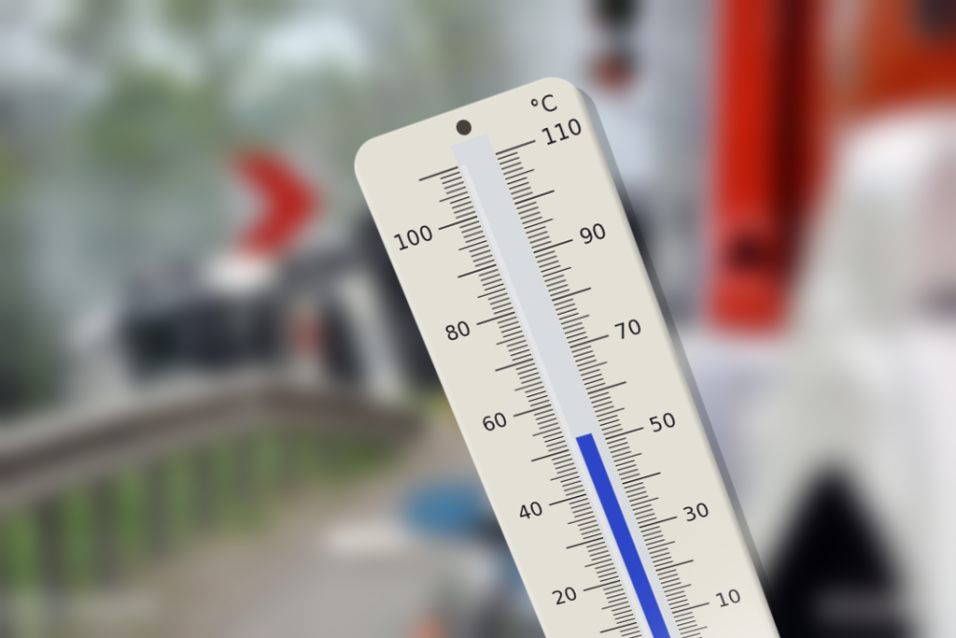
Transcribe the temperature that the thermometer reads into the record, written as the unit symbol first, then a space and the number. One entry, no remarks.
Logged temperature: °C 52
